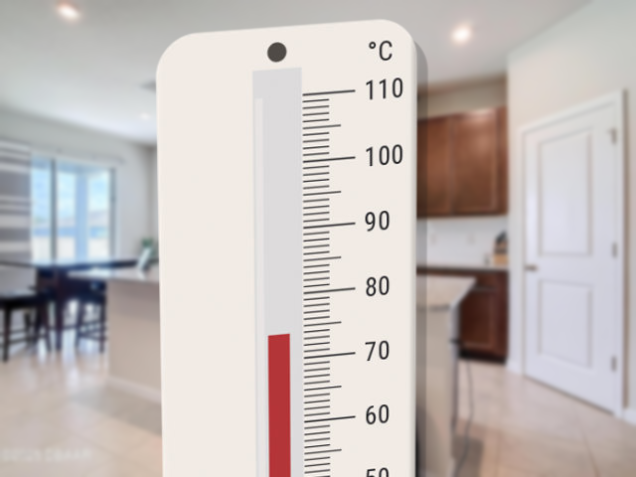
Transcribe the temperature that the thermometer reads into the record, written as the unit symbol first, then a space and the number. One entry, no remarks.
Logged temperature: °C 74
